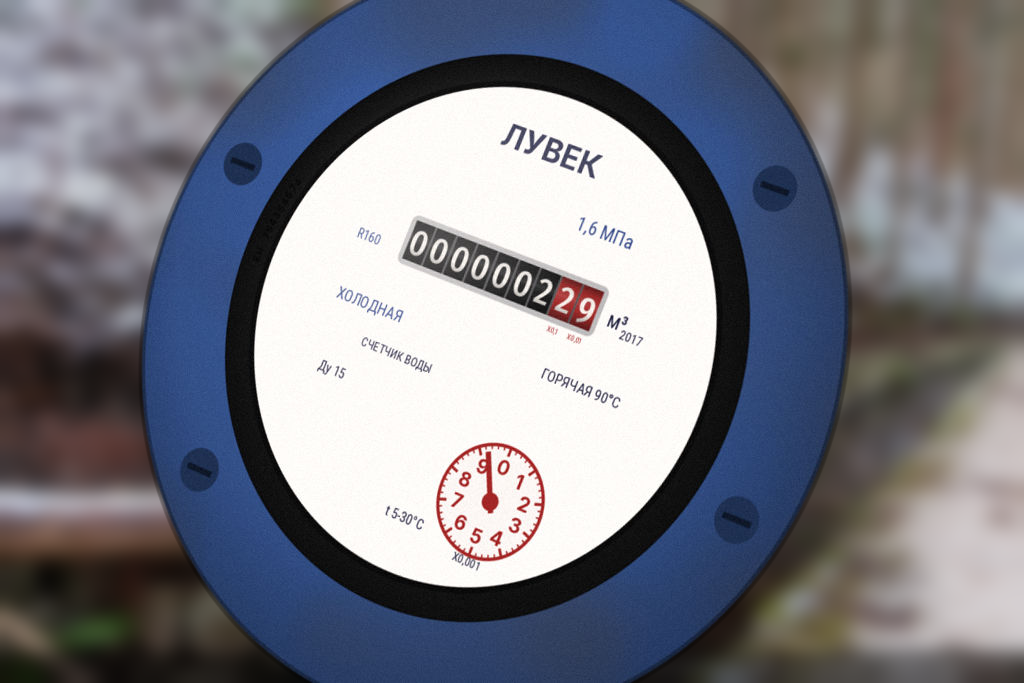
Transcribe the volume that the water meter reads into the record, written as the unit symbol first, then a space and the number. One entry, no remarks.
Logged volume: m³ 2.289
